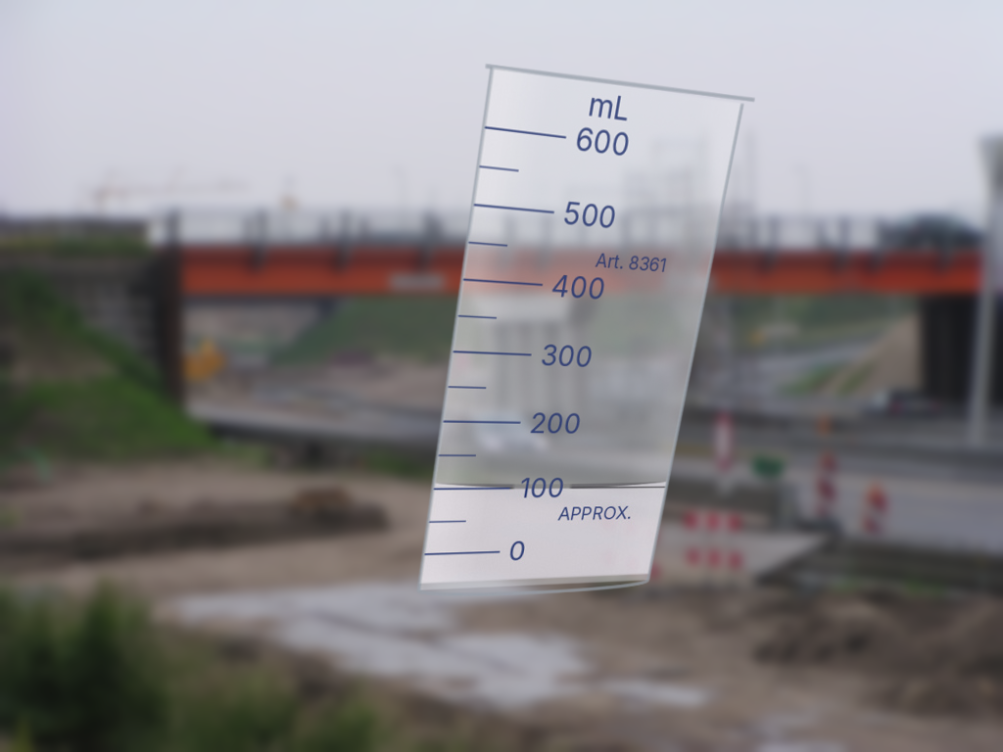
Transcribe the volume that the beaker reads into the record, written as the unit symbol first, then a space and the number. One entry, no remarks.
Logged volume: mL 100
